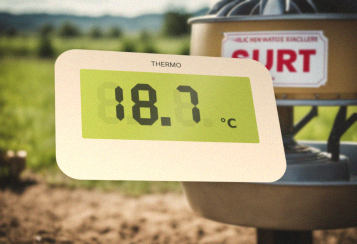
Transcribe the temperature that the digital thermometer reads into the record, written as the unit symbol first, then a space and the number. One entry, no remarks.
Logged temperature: °C 18.7
